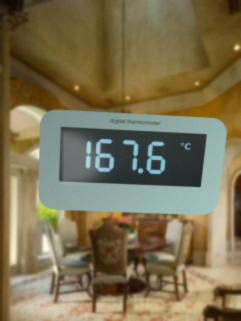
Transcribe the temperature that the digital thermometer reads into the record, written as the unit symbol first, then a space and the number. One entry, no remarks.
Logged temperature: °C 167.6
